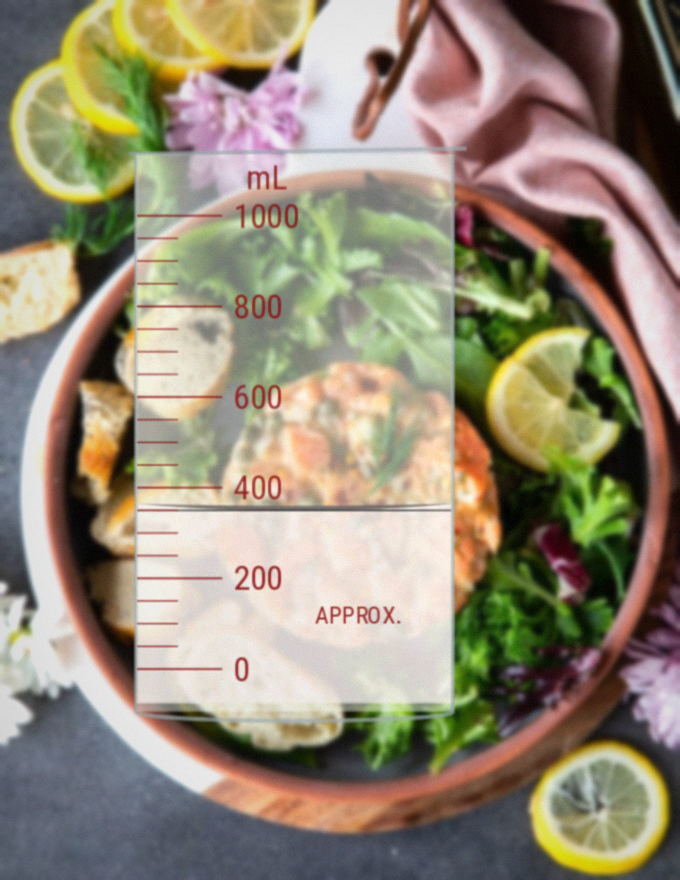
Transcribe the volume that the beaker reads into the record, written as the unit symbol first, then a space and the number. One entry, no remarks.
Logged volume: mL 350
